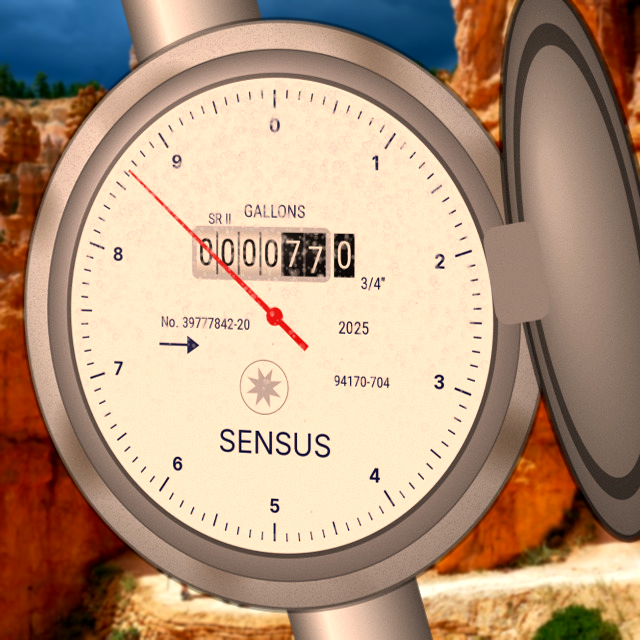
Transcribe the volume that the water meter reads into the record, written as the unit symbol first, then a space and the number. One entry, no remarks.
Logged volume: gal 768.6
